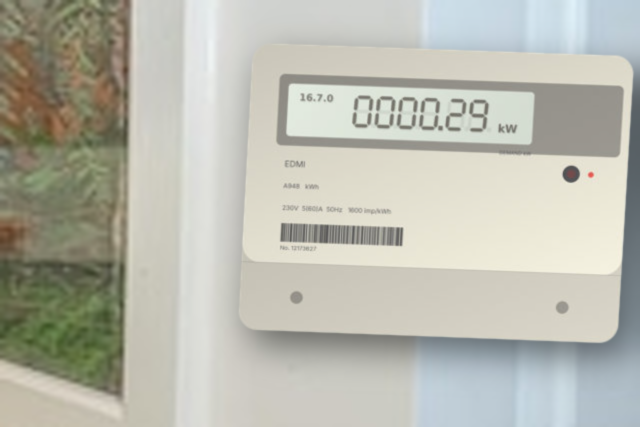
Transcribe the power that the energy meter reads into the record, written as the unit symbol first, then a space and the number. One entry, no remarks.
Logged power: kW 0.29
